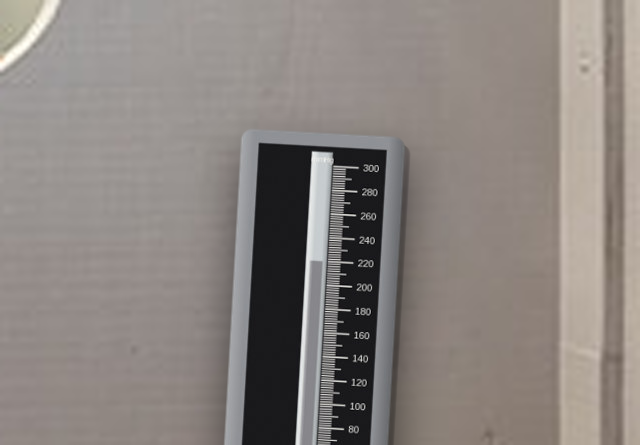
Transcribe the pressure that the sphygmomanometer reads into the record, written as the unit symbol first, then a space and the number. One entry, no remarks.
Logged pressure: mmHg 220
